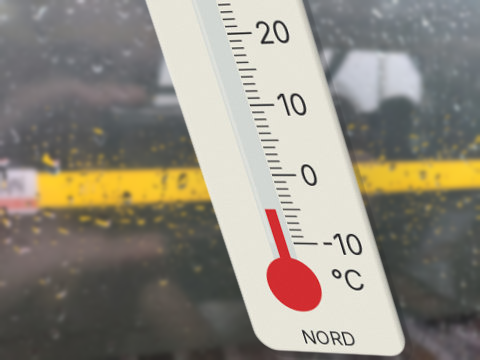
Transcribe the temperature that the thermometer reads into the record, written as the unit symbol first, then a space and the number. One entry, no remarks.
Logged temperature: °C -5
